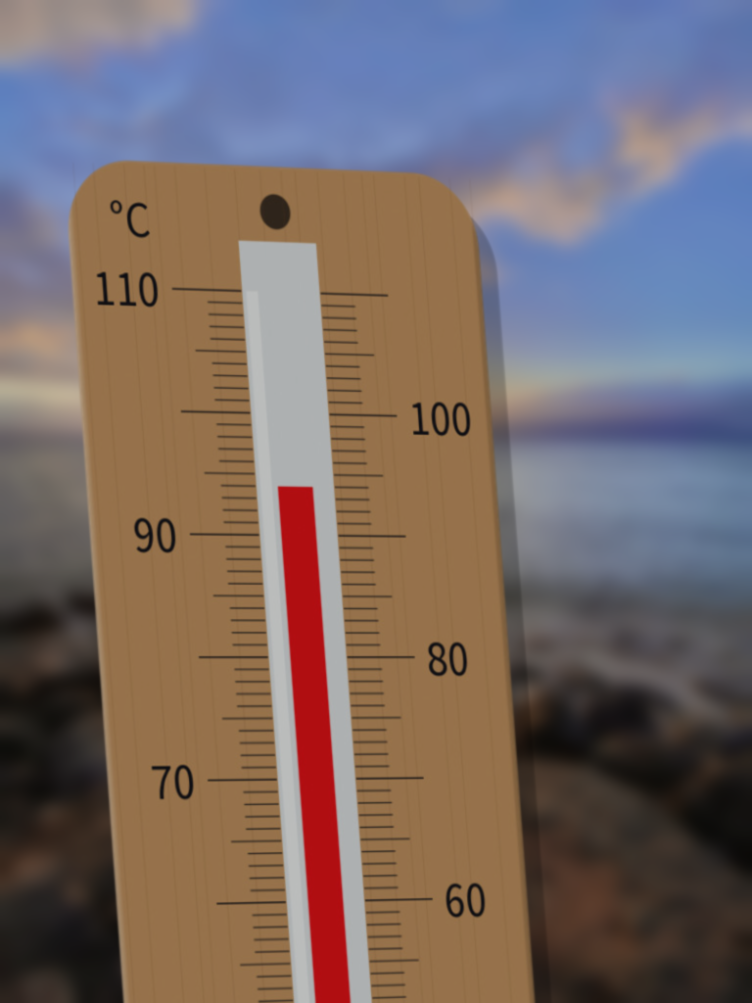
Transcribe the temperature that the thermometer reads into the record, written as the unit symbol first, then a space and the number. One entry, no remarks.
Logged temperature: °C 94
